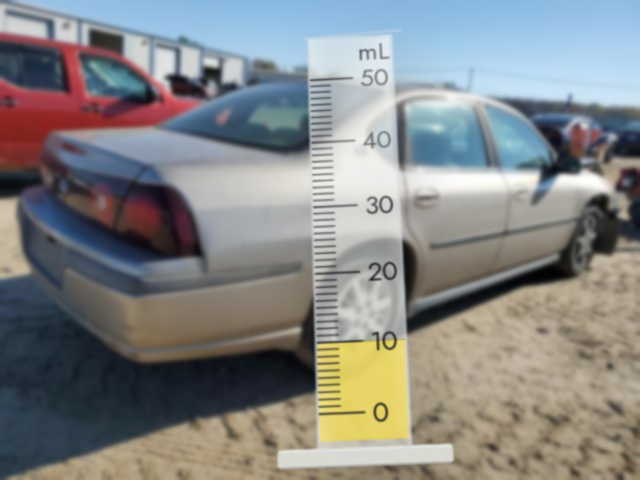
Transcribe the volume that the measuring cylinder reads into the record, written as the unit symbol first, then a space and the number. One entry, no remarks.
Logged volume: mL 10
